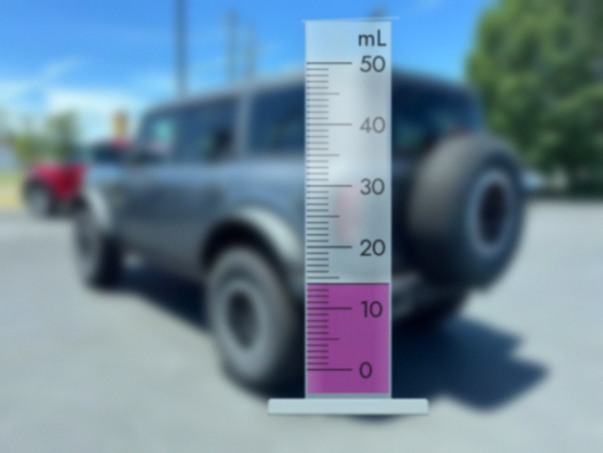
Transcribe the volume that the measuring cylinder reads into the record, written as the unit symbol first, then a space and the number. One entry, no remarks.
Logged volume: mL 14
